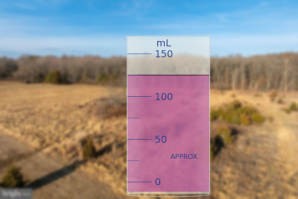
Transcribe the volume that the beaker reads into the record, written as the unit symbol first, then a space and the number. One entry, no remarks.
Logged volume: mL 125
